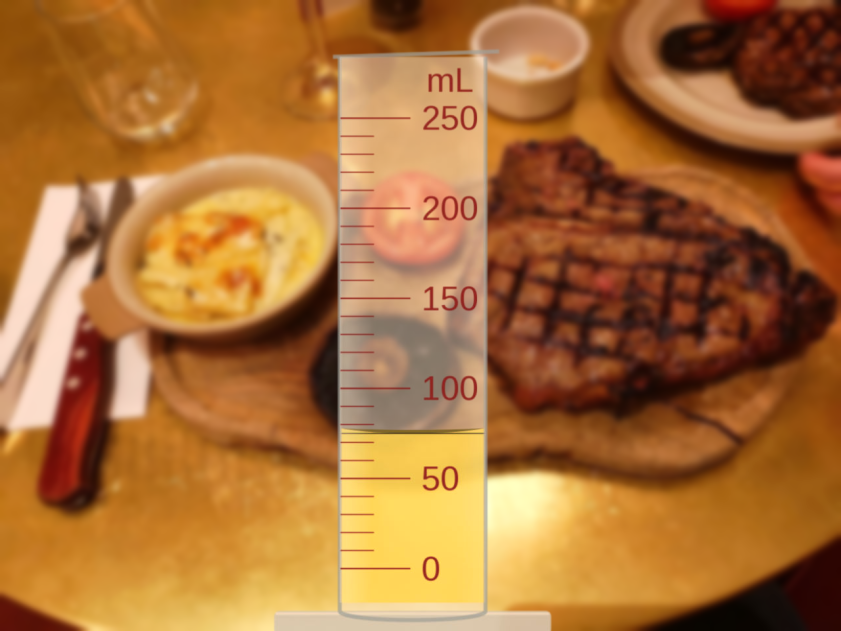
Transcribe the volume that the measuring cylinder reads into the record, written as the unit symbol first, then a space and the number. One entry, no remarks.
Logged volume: mL 75
